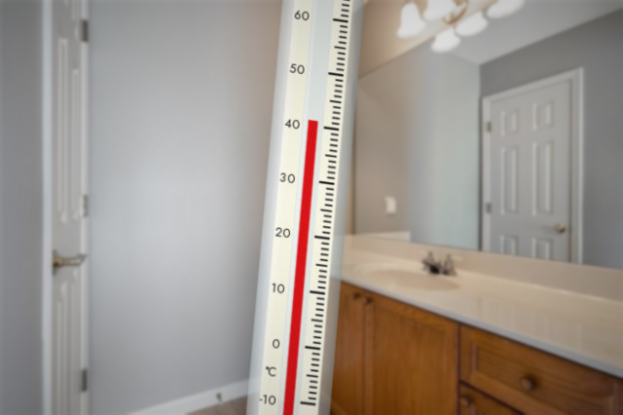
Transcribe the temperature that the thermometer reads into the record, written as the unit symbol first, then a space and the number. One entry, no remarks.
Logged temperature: °C 41
